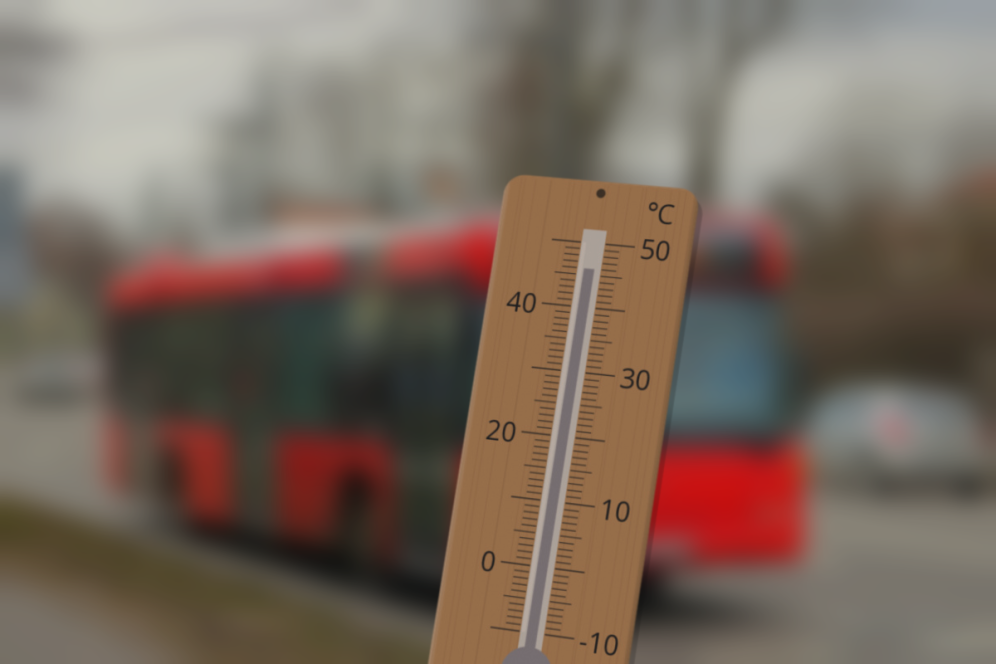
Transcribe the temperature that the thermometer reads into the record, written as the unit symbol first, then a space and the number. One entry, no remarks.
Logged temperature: °C 46
